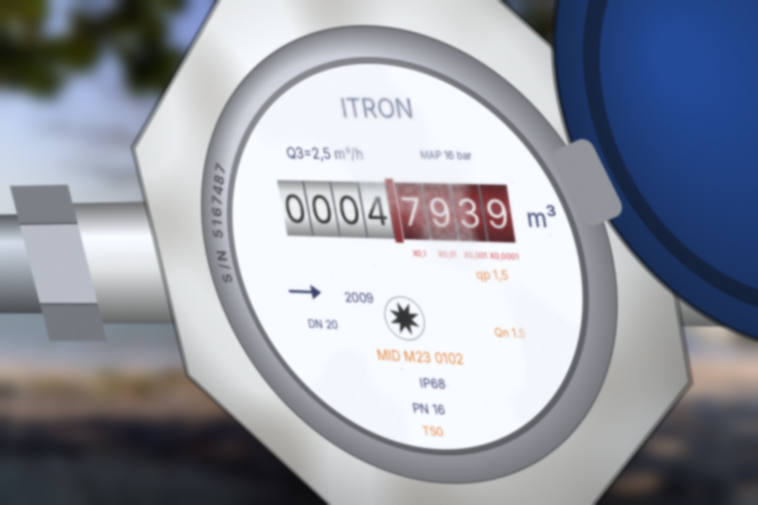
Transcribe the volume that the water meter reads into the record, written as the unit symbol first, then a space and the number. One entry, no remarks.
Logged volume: m³ 4.7939
